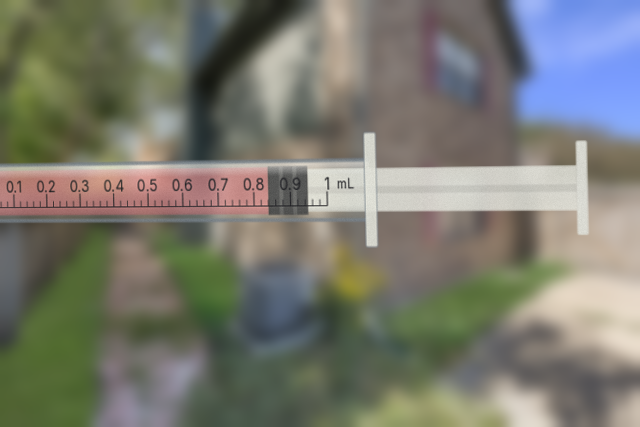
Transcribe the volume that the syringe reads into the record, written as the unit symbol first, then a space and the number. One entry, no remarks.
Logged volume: mL 0.84
